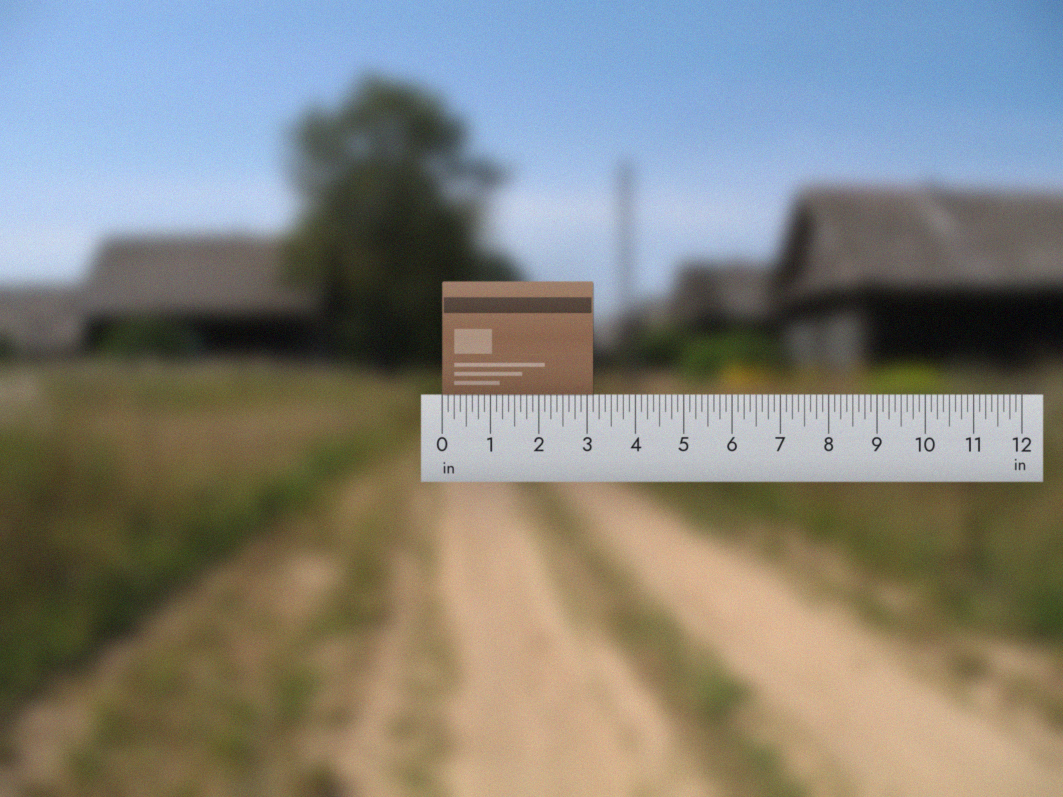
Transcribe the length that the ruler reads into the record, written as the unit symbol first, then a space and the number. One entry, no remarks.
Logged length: in 3.125
